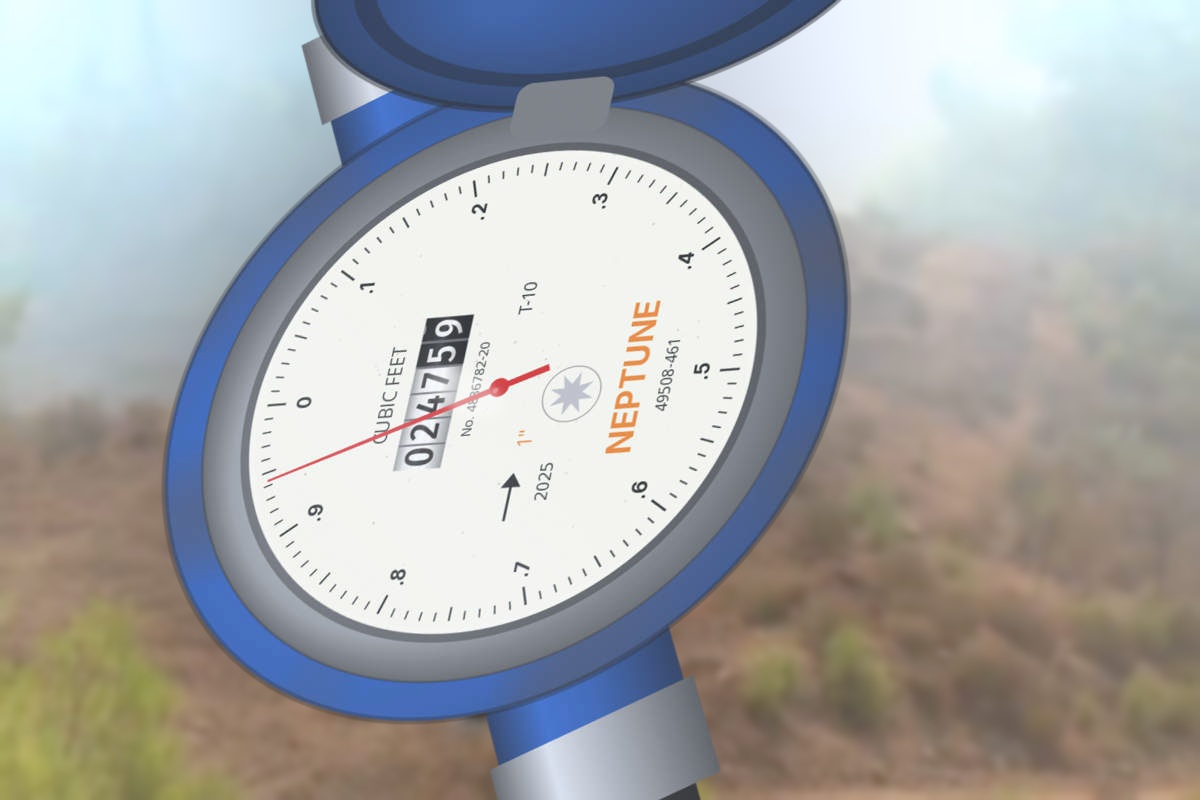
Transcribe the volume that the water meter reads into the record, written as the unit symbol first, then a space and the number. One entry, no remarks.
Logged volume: ft³ 24758.94
